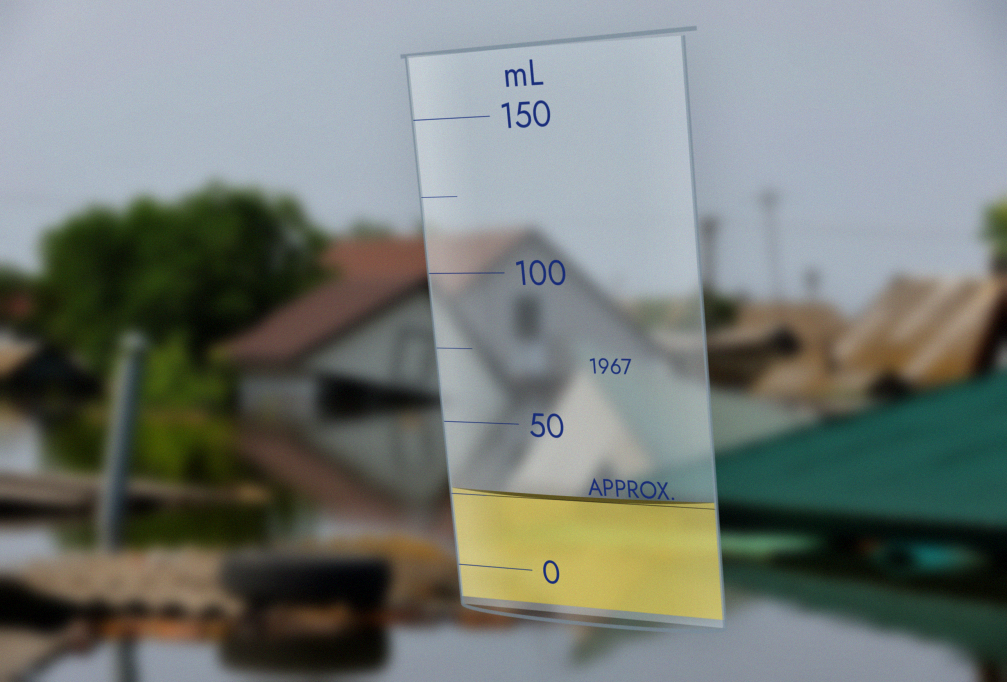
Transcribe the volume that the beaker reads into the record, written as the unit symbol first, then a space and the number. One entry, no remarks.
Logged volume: mL 25
